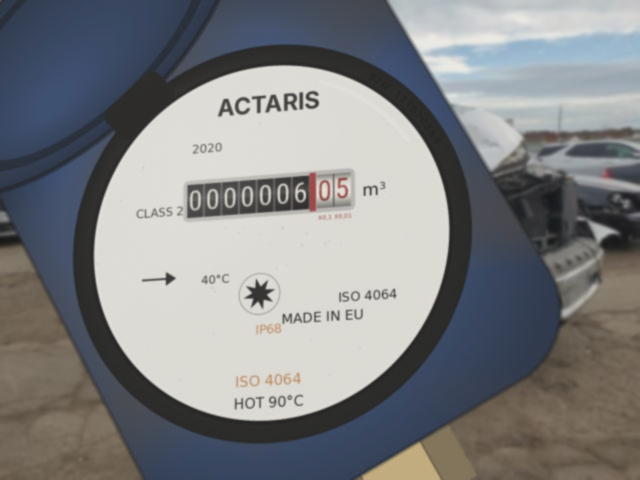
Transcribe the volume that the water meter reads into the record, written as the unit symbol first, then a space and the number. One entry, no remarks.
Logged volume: m³ 6.05
